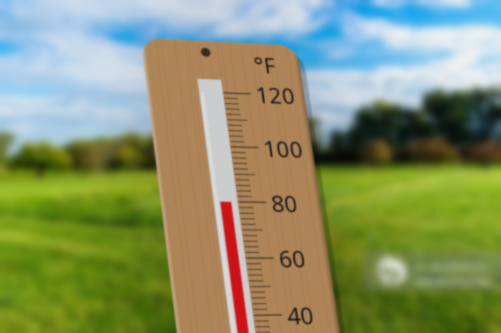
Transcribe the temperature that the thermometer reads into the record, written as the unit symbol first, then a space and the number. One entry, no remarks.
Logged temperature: °F 80
